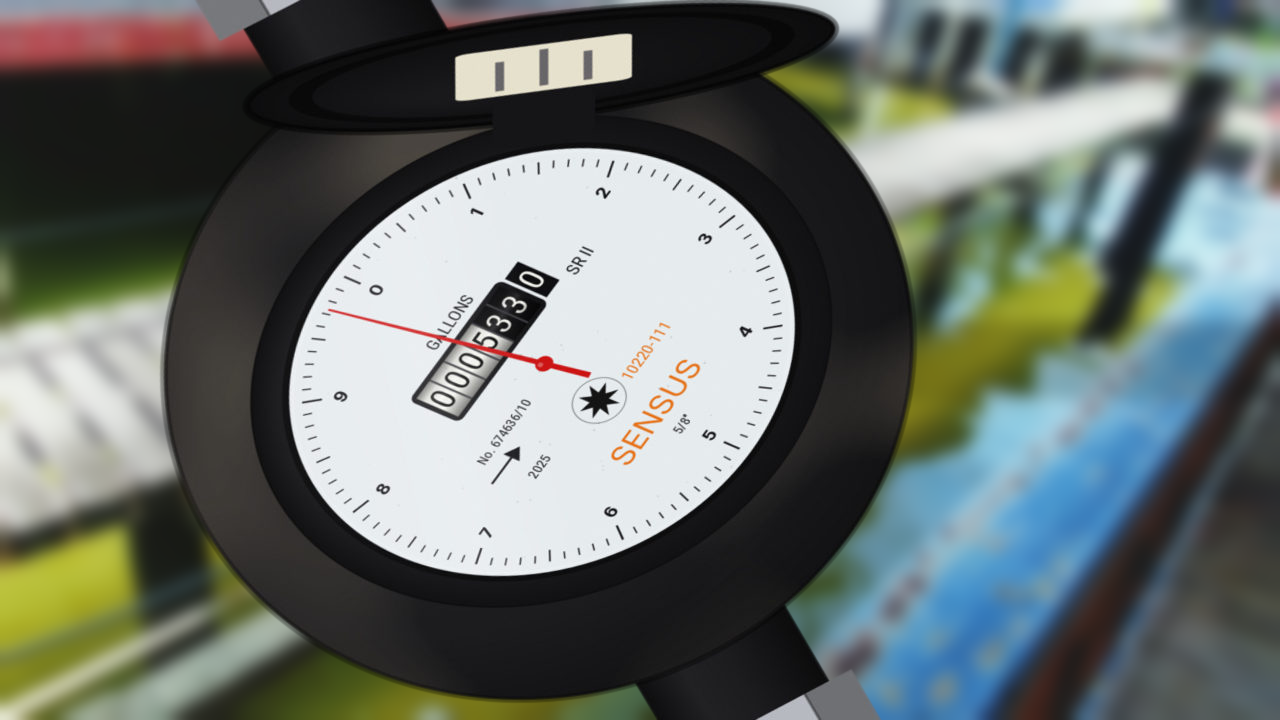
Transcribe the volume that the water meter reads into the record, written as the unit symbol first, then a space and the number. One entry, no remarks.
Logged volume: gal 5329.7
